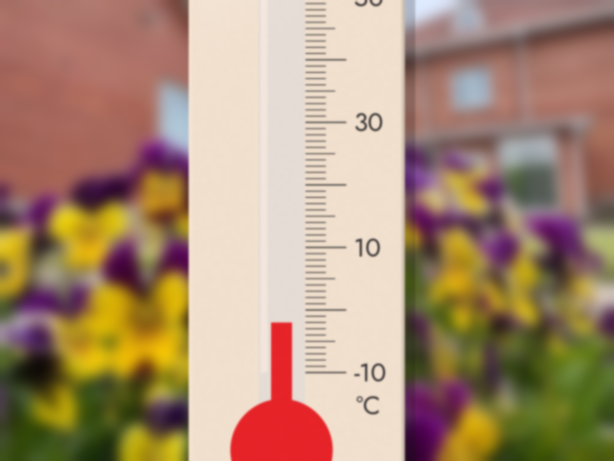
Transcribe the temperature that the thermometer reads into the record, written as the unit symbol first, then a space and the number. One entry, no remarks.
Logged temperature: °C -2
